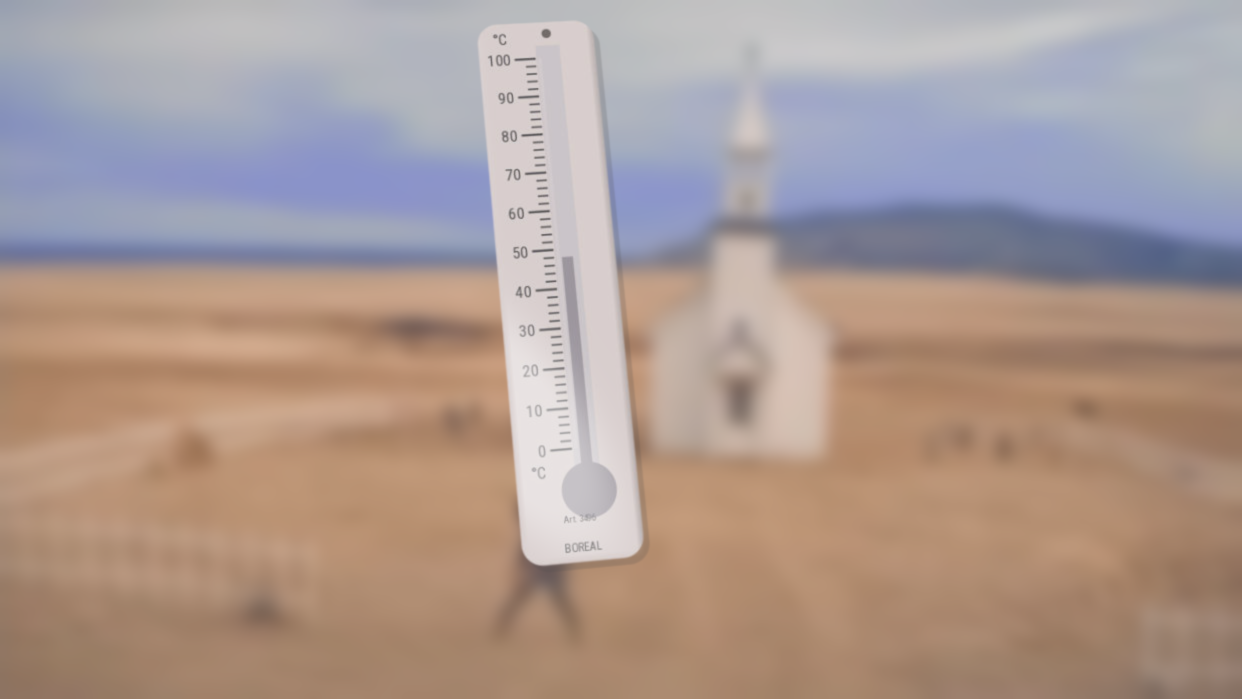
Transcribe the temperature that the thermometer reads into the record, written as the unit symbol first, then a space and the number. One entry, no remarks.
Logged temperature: °C 48
